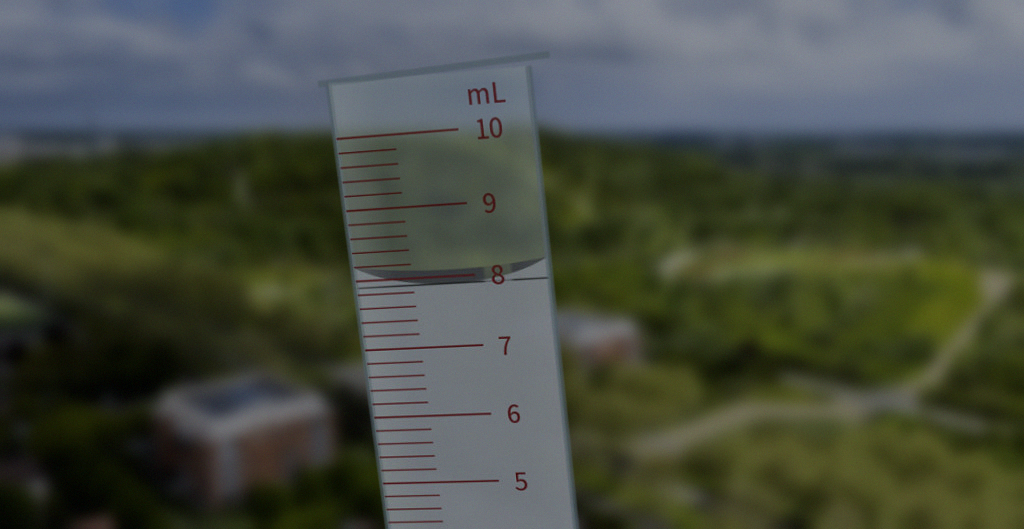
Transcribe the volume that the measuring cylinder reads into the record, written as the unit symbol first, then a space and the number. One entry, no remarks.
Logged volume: mL 7.9
